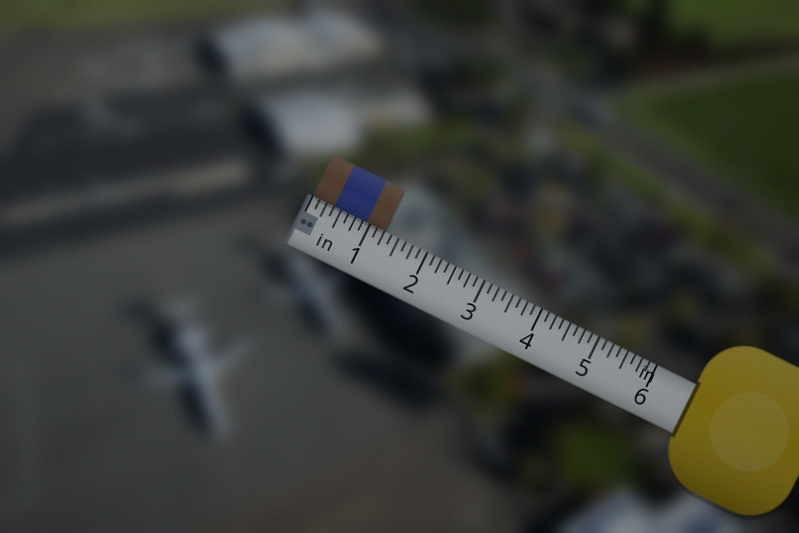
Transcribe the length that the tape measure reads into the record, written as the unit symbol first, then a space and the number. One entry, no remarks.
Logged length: in 1.25
